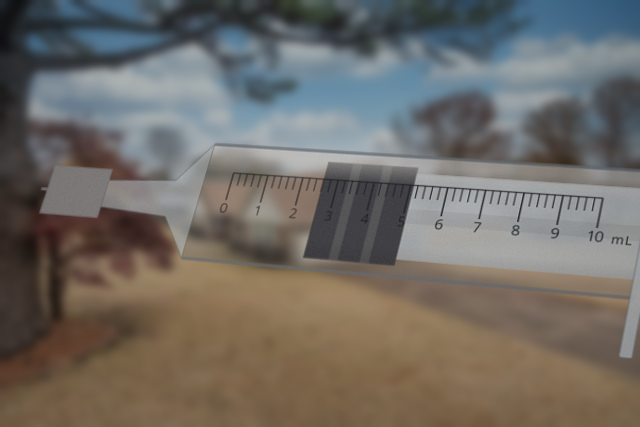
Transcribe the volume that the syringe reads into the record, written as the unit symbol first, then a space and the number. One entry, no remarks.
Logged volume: mL 2.6
